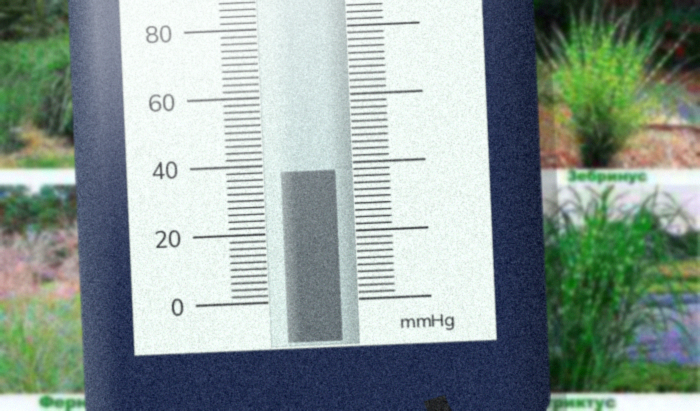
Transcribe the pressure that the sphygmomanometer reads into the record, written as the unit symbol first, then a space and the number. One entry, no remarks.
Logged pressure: mmHg 38
